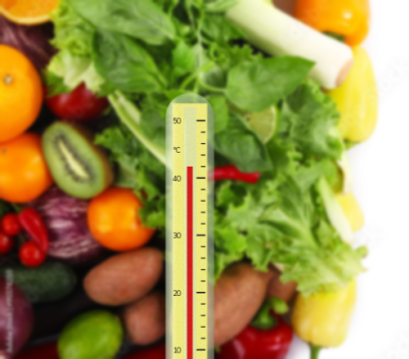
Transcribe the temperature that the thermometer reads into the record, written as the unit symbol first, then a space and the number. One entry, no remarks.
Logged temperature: °C 42
